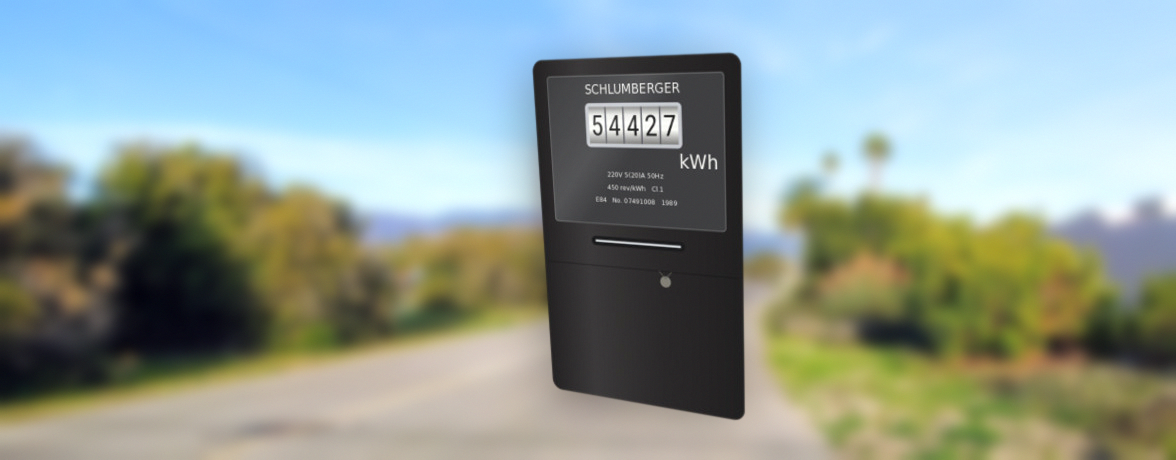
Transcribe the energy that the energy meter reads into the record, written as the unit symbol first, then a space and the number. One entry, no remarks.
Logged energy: kWh 54427
